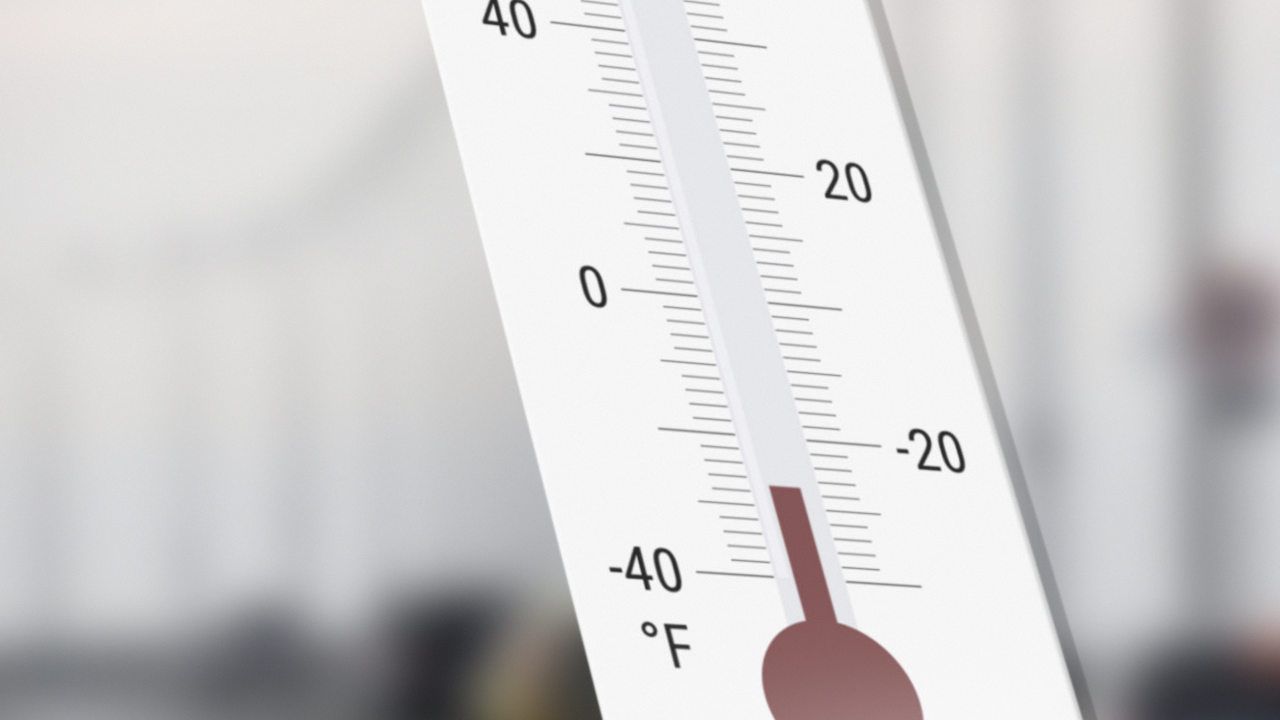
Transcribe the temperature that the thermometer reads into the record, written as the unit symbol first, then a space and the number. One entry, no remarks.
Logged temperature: °F -27
